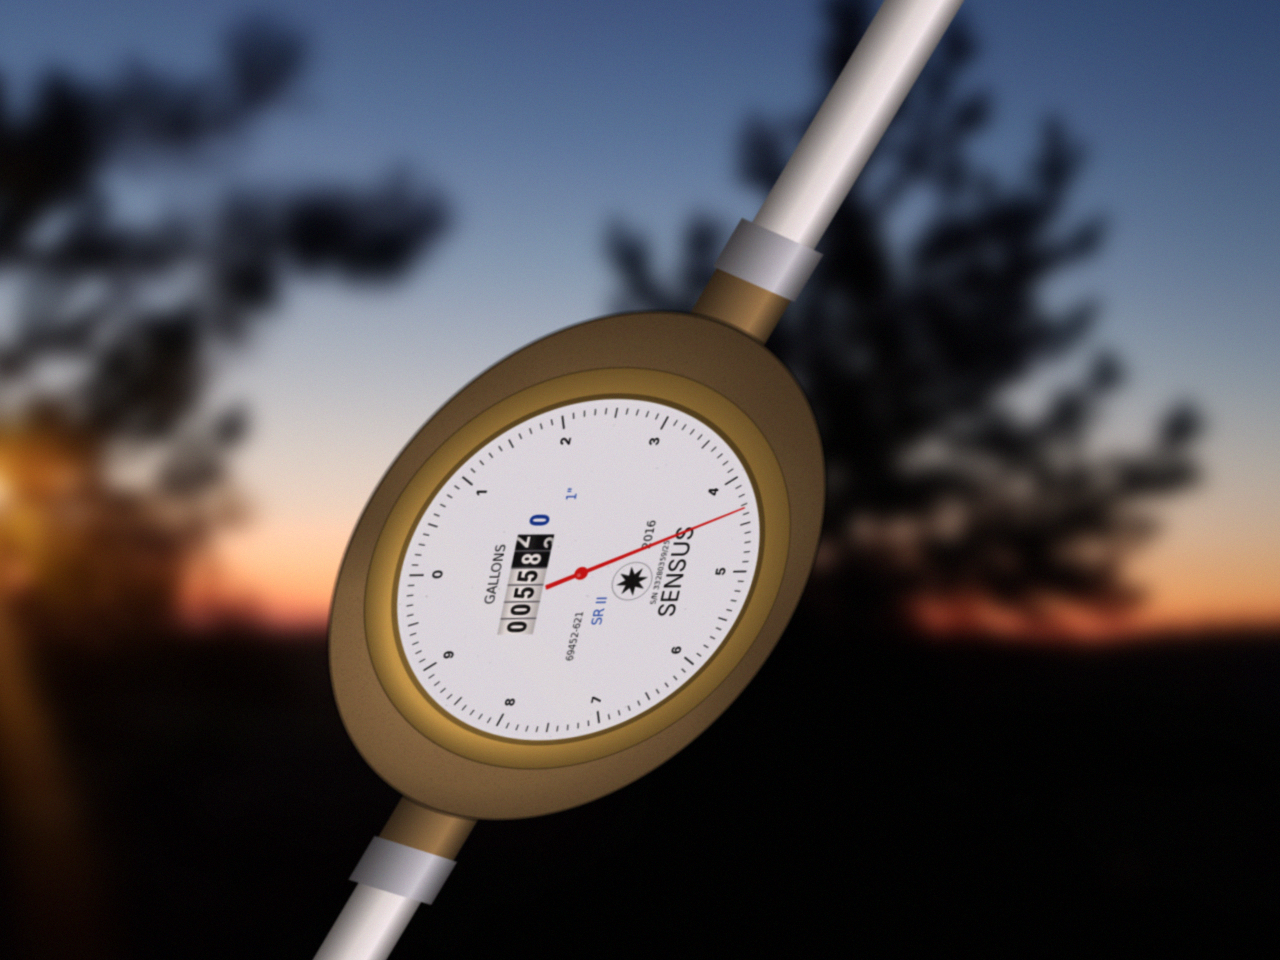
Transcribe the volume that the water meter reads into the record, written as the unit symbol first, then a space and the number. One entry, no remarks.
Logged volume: gal 55824.3
